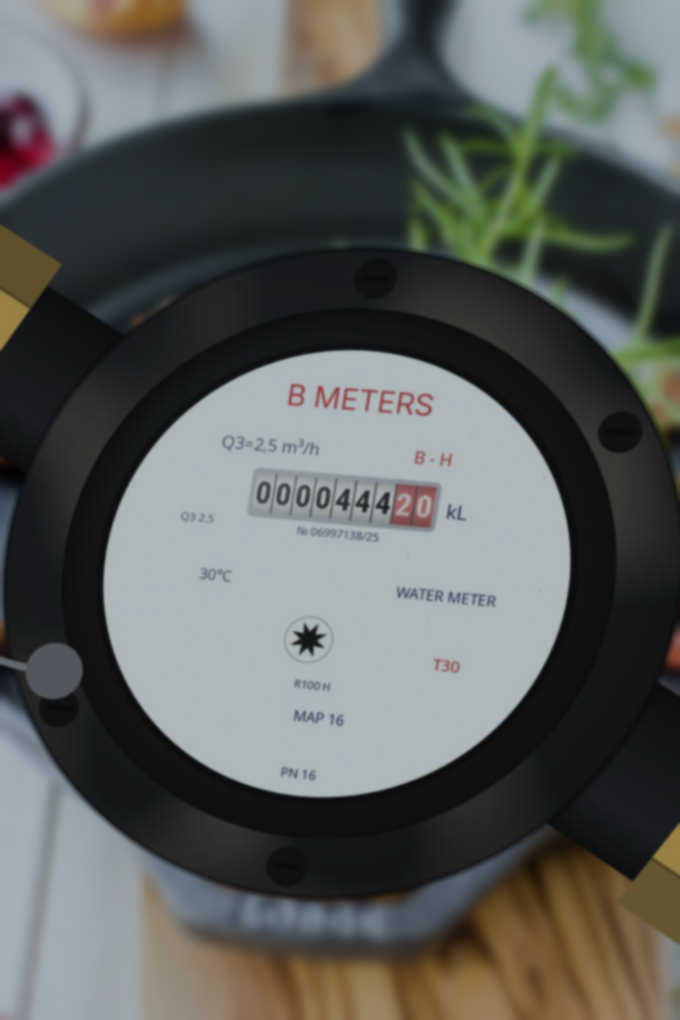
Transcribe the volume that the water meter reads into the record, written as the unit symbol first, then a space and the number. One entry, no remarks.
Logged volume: kL 444.20
